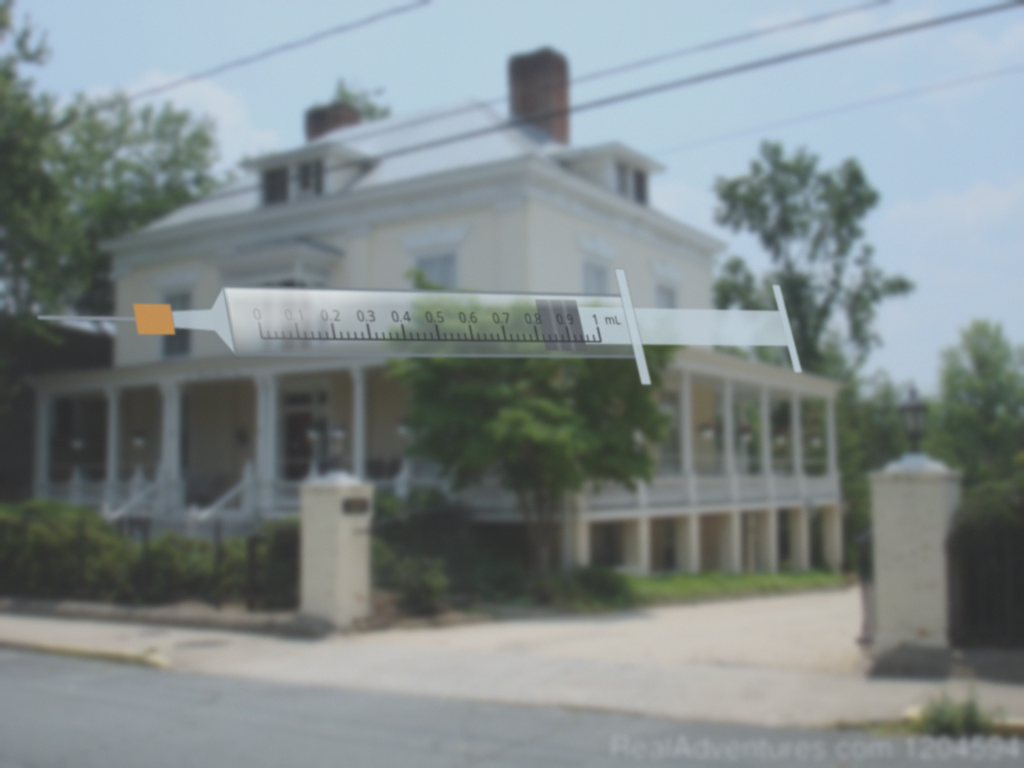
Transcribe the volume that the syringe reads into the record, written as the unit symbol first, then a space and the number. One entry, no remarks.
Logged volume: mL 0.82
